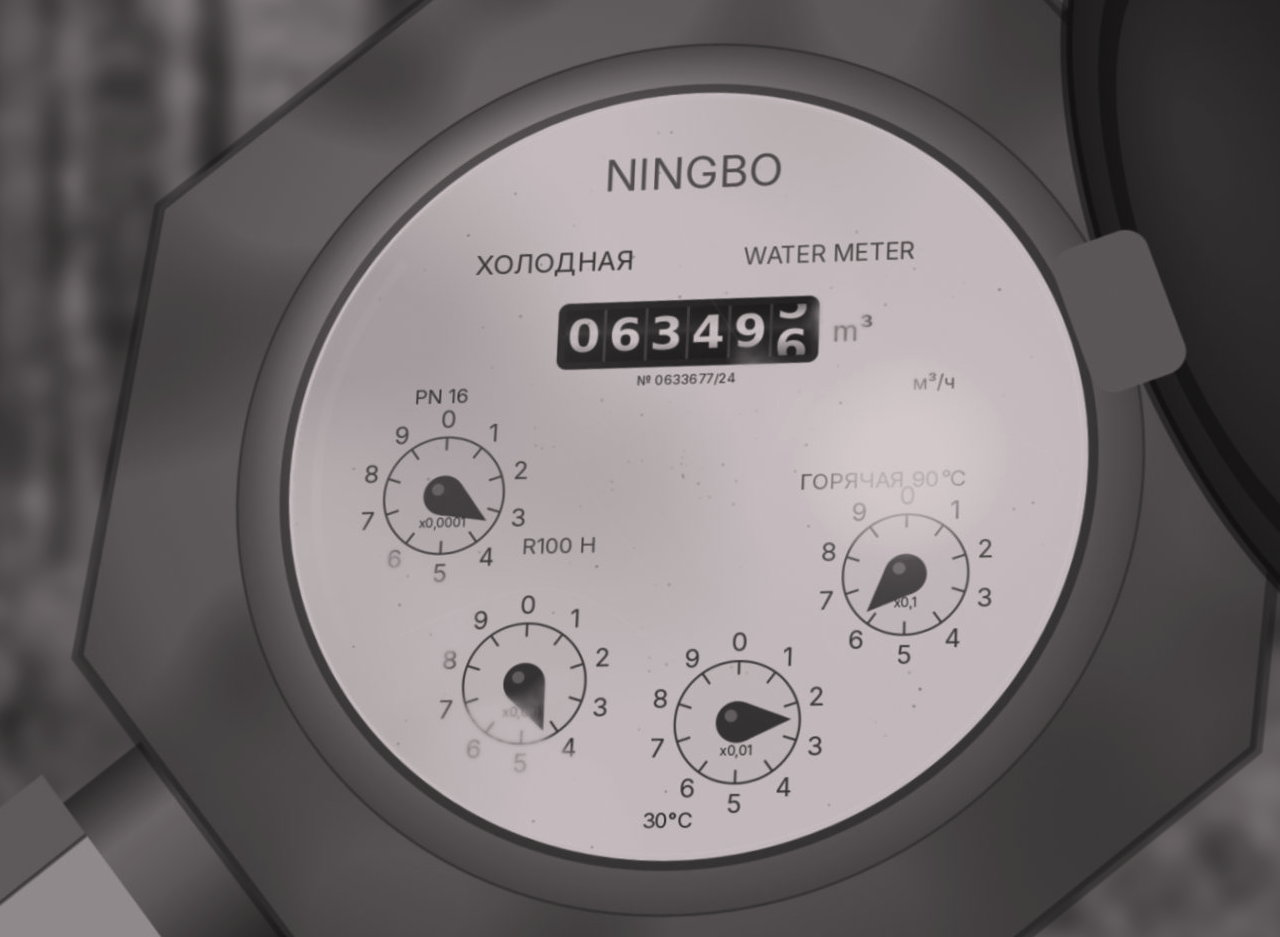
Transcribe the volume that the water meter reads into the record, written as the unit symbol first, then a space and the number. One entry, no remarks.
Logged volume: m³ 63495.6243
